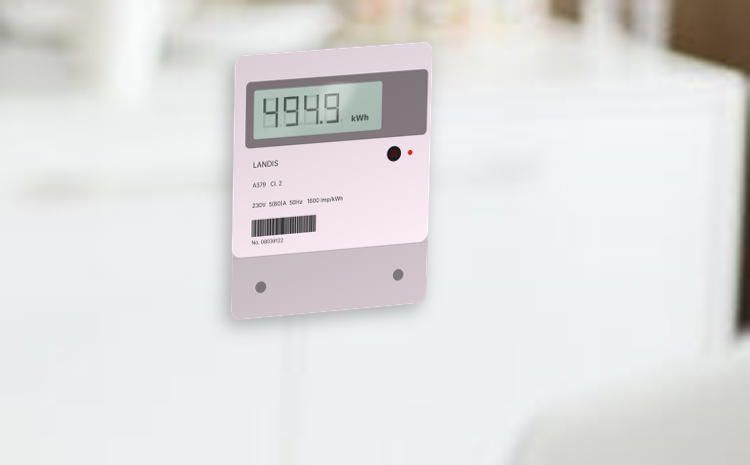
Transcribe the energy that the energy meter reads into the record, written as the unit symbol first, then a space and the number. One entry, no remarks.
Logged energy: kWh 494.9
